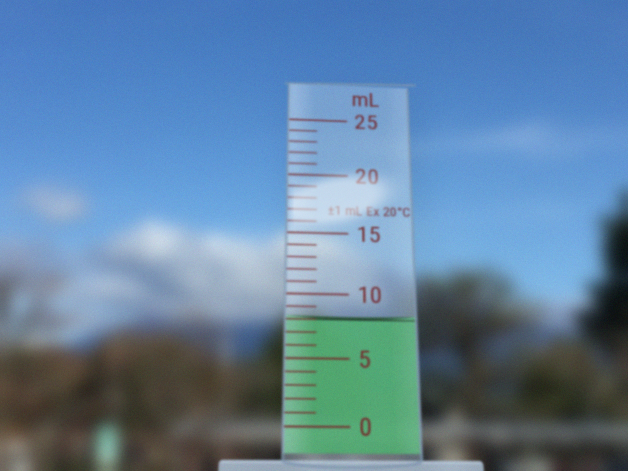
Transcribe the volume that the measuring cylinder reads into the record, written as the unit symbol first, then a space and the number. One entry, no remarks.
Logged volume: mL 8
